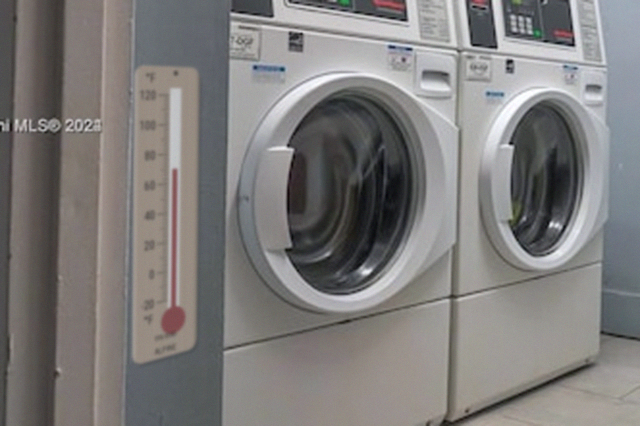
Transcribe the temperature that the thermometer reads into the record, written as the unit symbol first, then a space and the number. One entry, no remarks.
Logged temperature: °F 70
